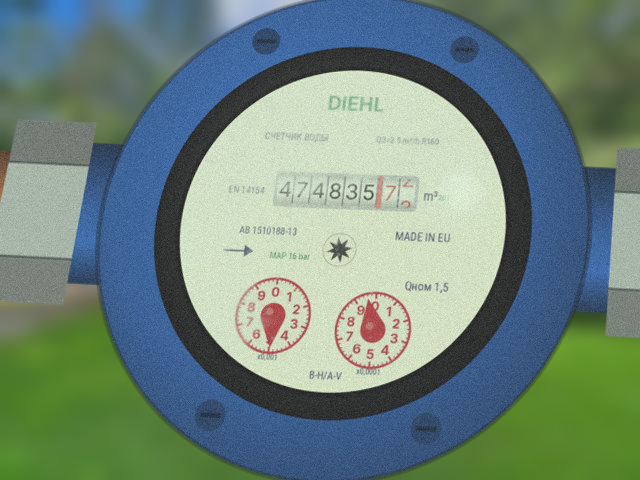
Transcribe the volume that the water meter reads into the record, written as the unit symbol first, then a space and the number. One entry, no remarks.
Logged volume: m³ 474835.7249
